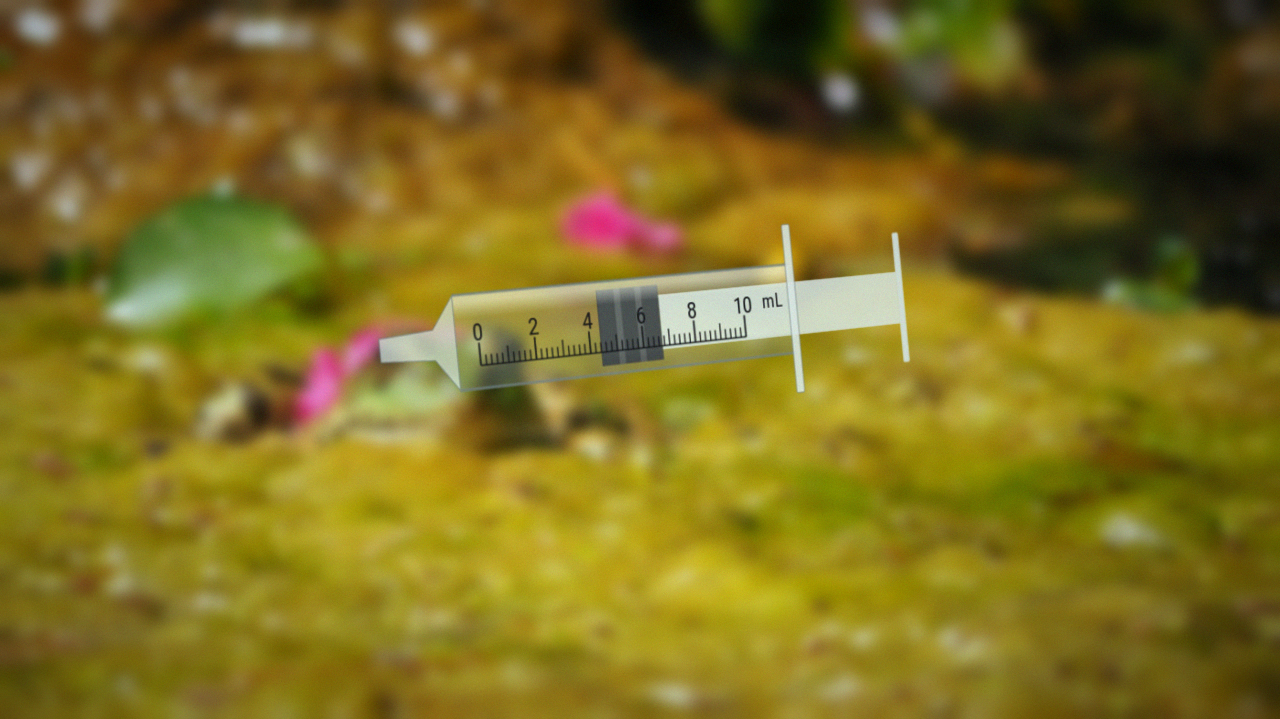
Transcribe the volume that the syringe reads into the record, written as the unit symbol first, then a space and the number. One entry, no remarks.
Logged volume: mL 4.4
